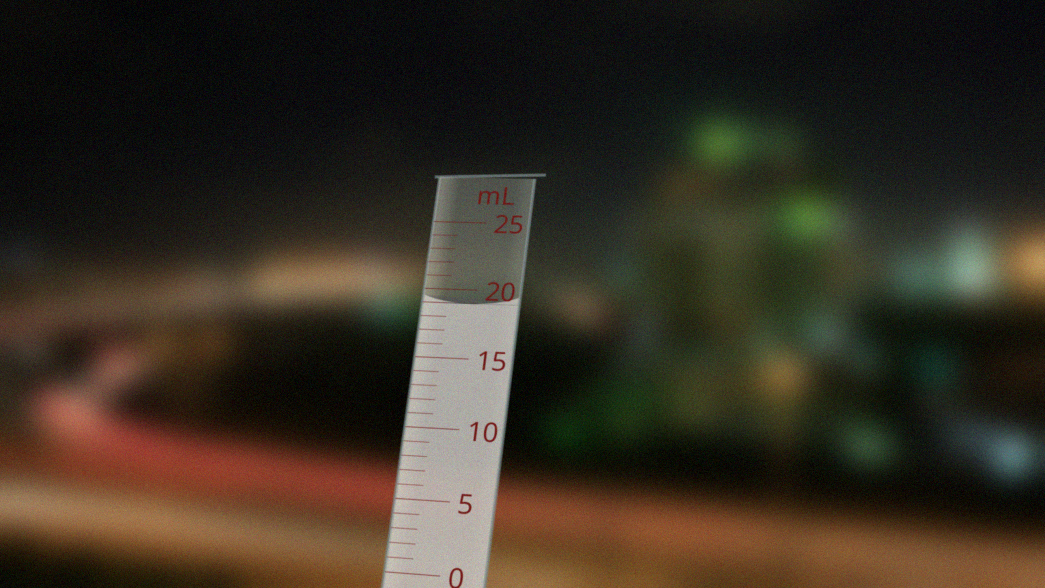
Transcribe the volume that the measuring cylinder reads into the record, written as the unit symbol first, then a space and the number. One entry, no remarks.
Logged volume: mL 19
